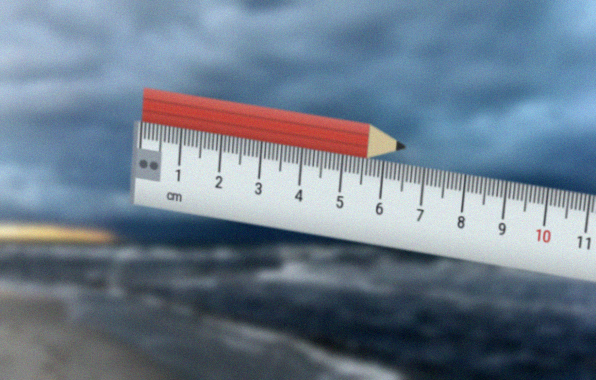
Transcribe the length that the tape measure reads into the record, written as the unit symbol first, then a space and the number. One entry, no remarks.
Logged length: cm 6.5
